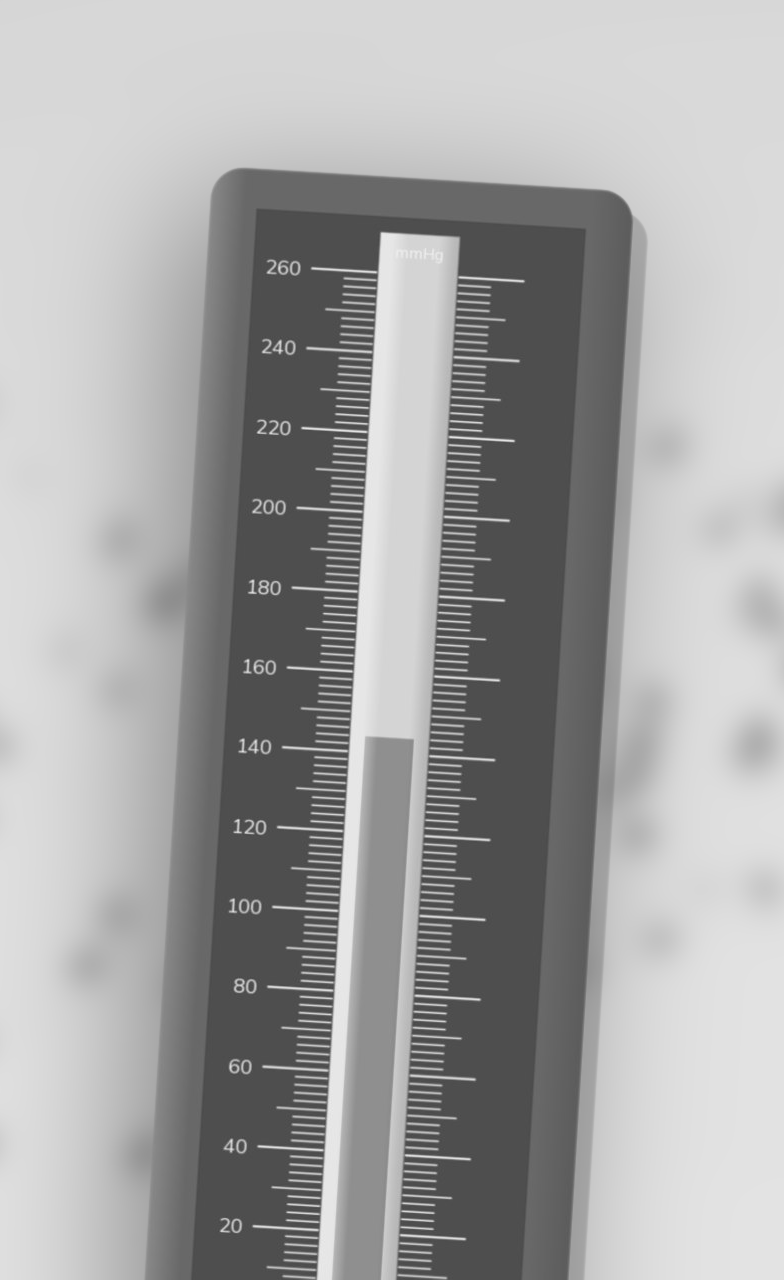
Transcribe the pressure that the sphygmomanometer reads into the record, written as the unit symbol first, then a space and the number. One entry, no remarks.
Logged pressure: mmHg 144
